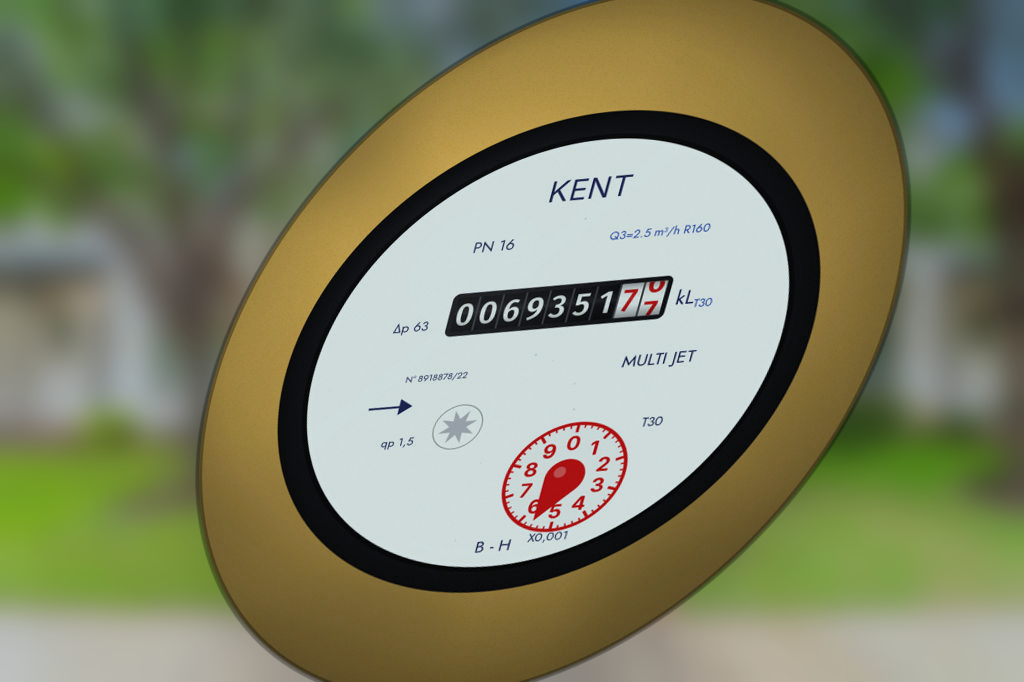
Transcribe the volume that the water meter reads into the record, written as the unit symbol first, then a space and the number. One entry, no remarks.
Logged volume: kL 69351.765
